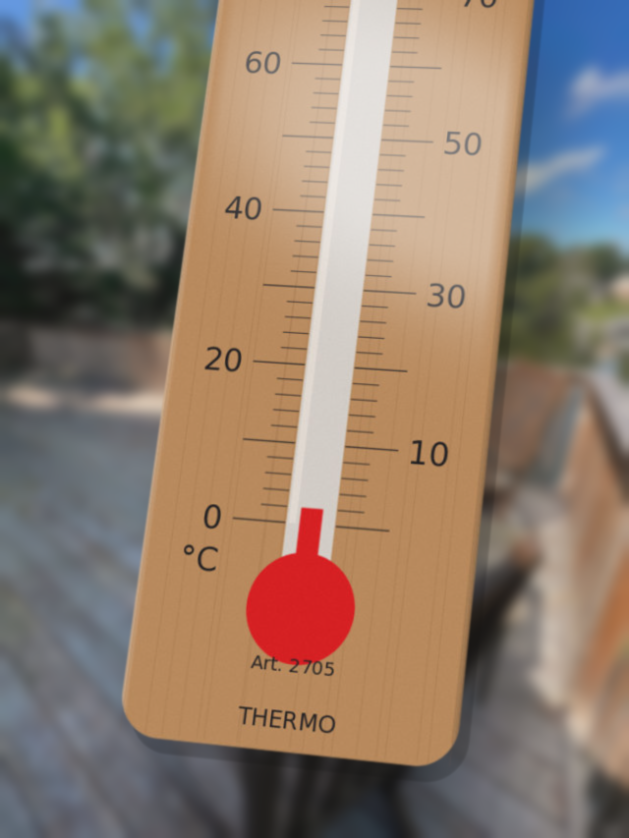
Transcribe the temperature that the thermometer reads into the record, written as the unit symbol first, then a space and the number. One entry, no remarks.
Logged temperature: °C 2
